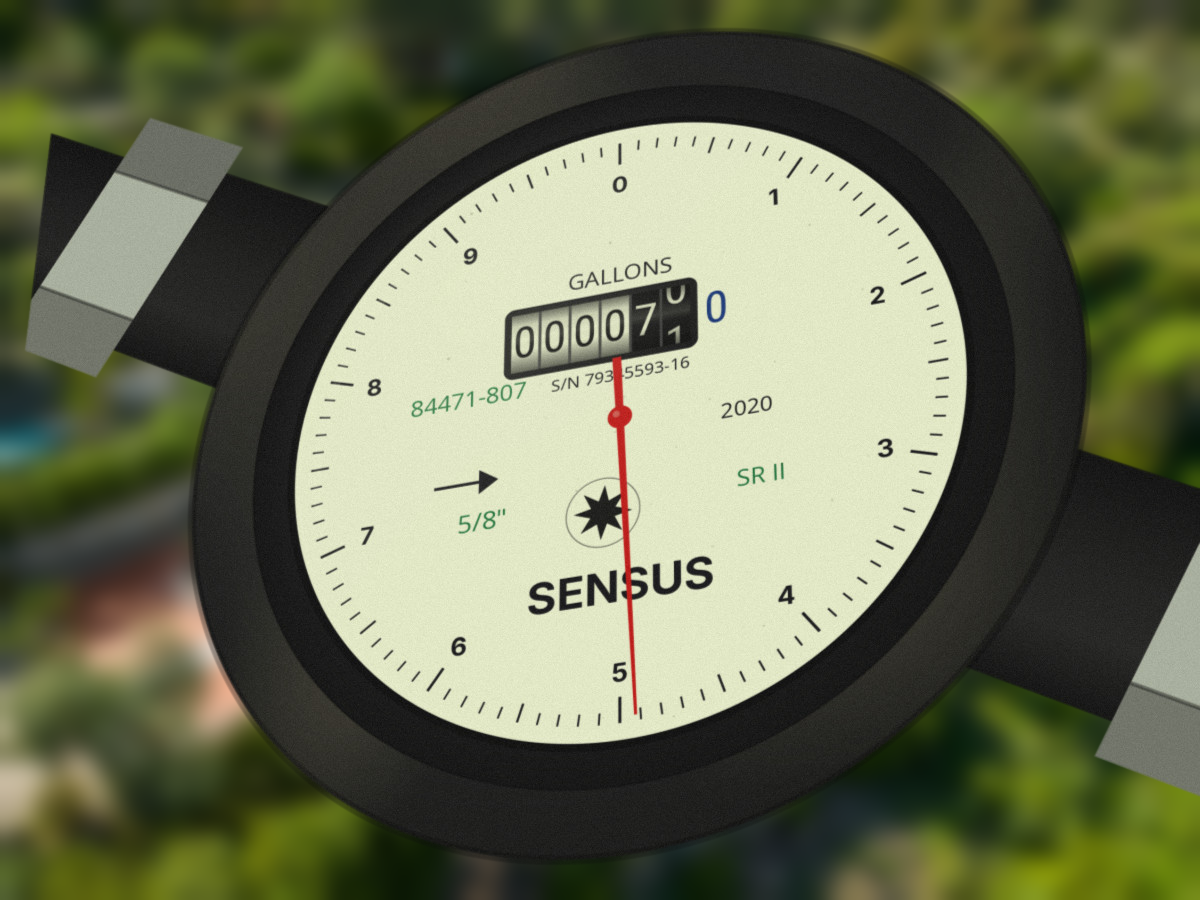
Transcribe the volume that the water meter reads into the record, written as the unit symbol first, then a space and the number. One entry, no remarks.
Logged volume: gal 704.9
